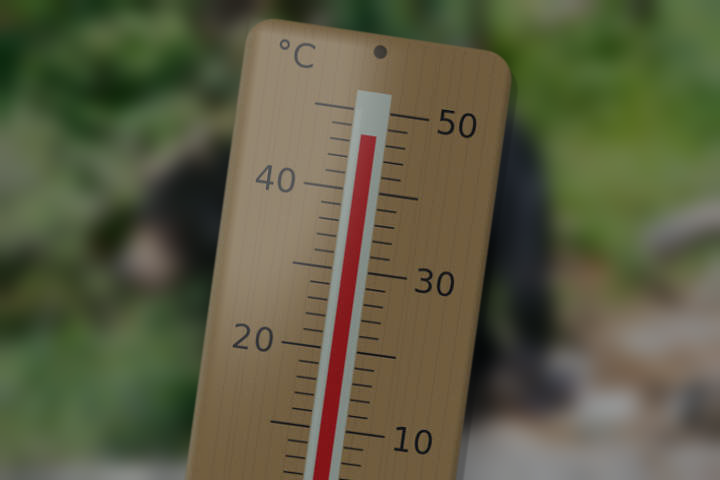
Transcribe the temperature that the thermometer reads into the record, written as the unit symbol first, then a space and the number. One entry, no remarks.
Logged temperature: °C 47
